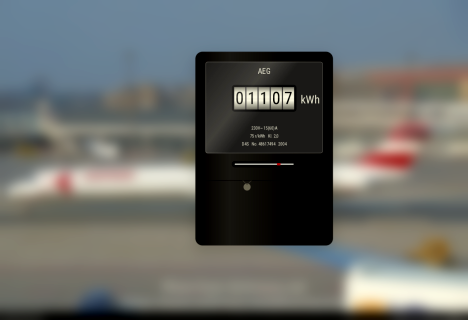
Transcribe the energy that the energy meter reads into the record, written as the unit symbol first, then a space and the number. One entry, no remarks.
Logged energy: kWh 1107
